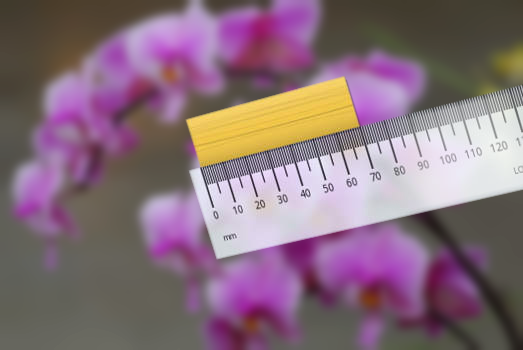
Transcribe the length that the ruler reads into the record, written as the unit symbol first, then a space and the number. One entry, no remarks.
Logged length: mm 70
